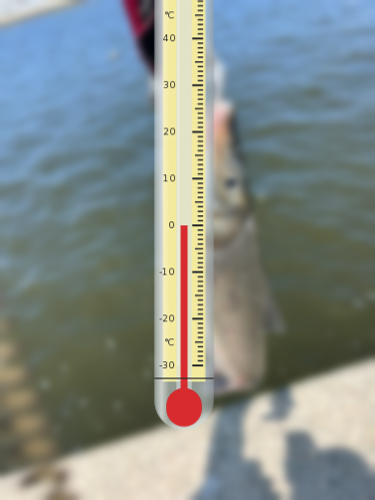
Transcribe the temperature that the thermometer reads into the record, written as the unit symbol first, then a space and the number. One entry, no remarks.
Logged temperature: °C 0
